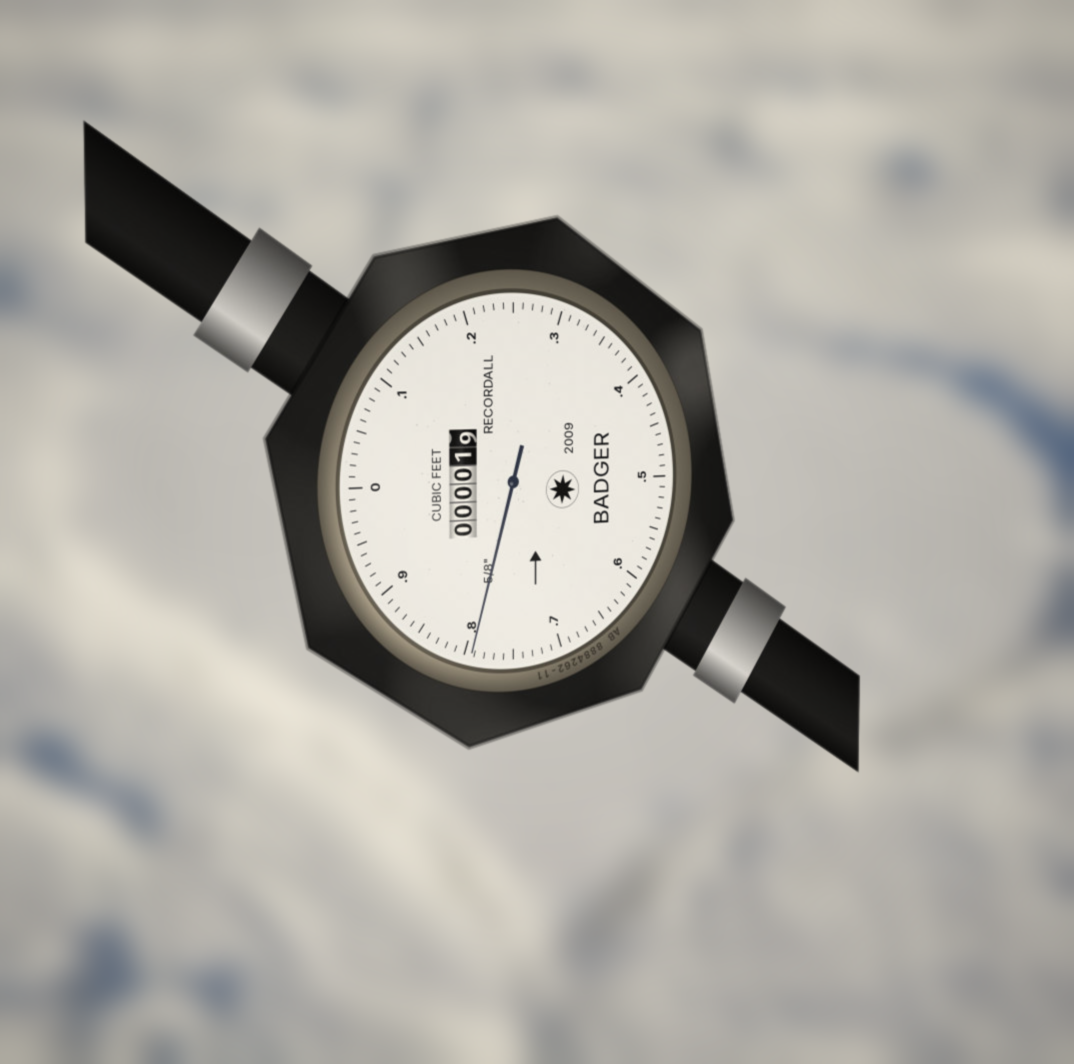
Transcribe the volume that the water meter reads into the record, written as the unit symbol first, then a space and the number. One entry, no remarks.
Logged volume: ft³ 18.79
